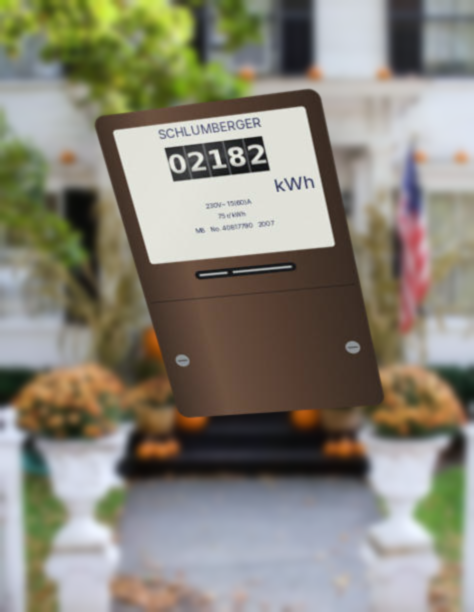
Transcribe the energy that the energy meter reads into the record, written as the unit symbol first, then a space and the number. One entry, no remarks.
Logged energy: kWh 2182
